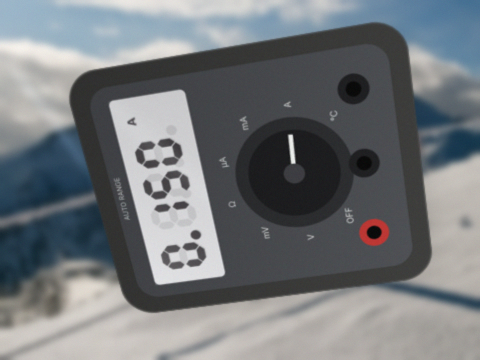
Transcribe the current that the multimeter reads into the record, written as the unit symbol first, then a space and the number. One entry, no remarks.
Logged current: A 0.150
